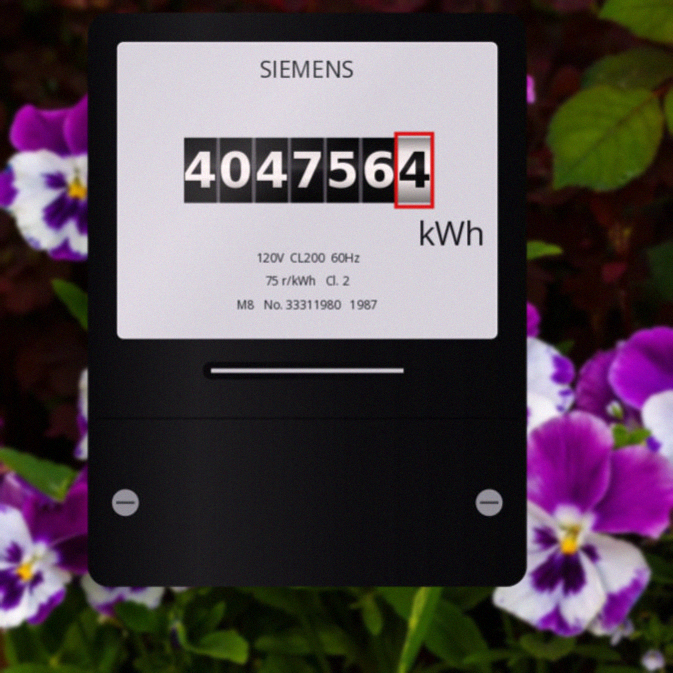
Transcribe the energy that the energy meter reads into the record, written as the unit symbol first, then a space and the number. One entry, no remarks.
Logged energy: kWh 404756.4
